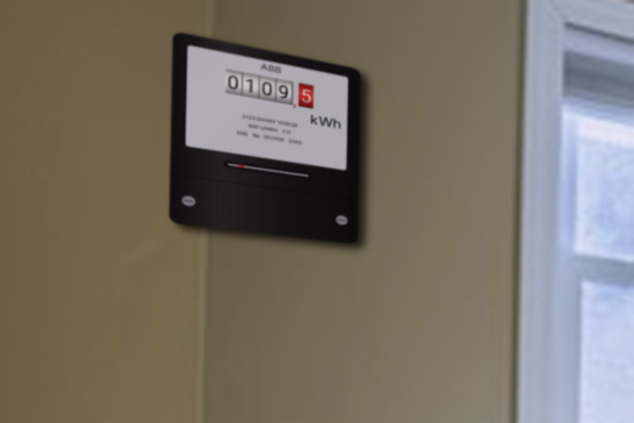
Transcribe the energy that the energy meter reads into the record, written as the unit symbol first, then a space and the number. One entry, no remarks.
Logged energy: kWh 109.5
